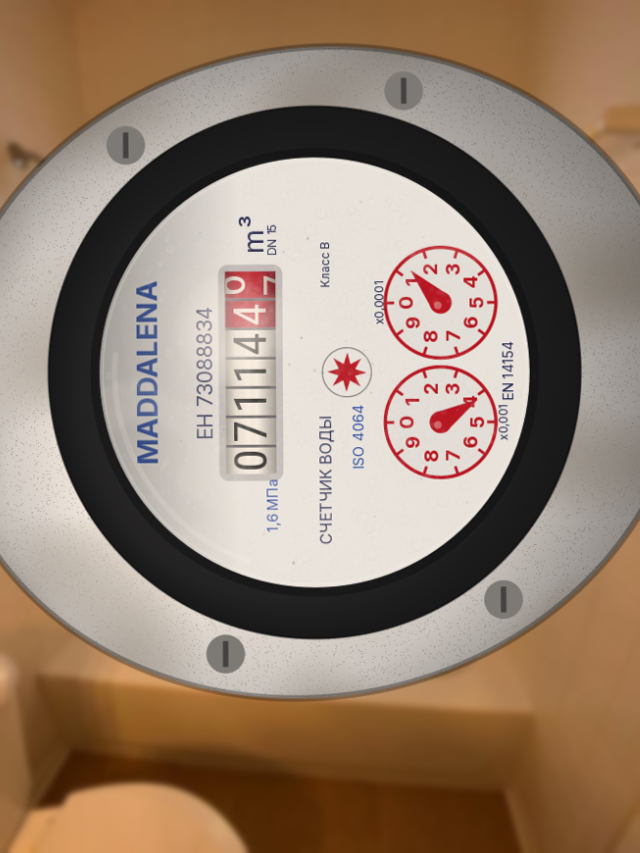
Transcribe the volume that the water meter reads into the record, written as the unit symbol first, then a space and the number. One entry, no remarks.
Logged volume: m³ 7114.4641
